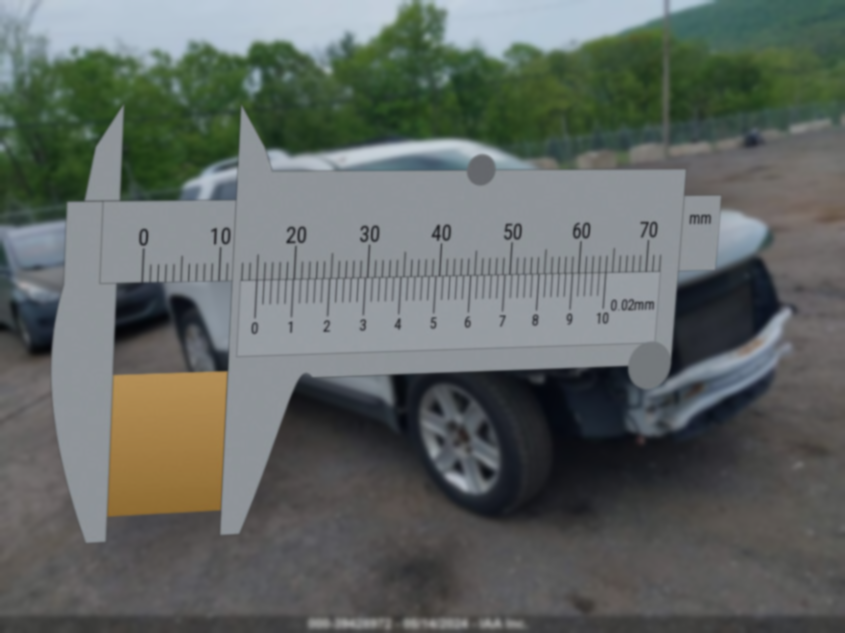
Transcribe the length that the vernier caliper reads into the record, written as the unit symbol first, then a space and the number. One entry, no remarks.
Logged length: mm 15.0
